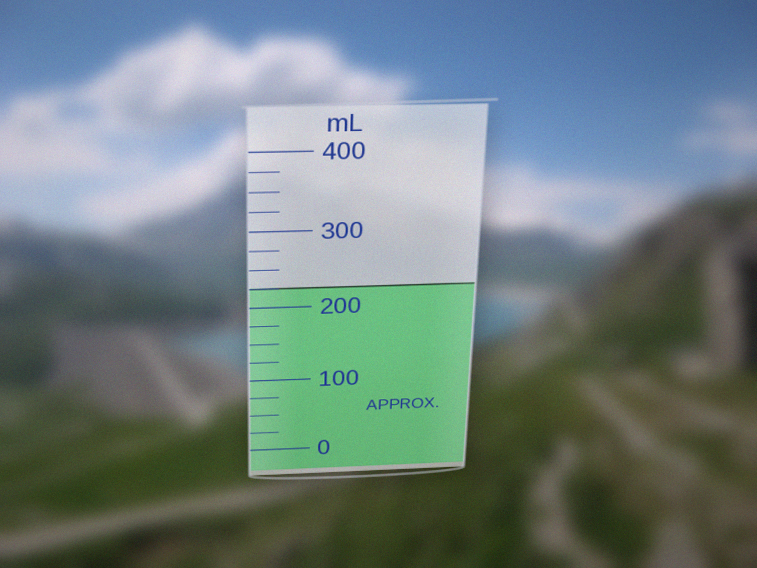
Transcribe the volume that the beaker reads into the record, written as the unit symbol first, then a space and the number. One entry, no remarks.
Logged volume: mL 225
